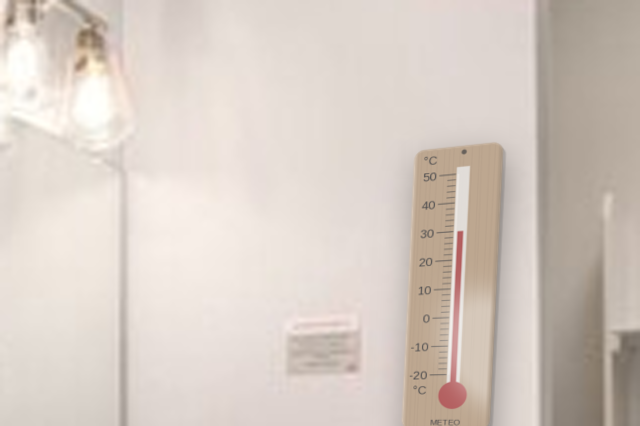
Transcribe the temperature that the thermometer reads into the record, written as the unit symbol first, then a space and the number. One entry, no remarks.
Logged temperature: °C 30
